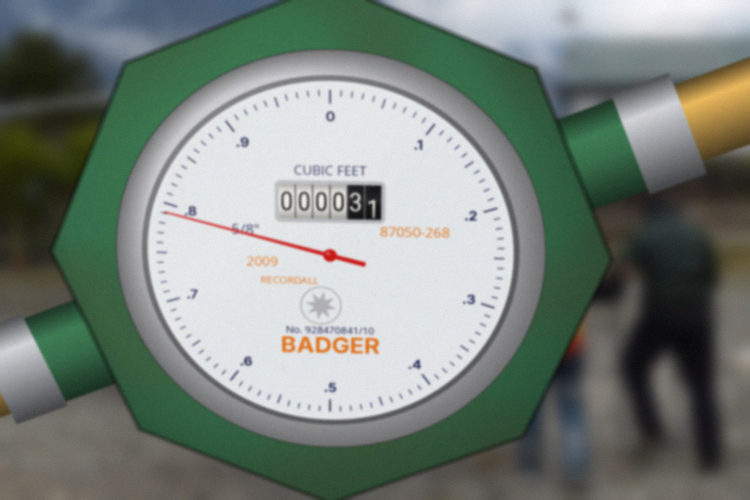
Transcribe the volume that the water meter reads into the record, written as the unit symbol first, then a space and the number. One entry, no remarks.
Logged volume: ft³ 30.79
